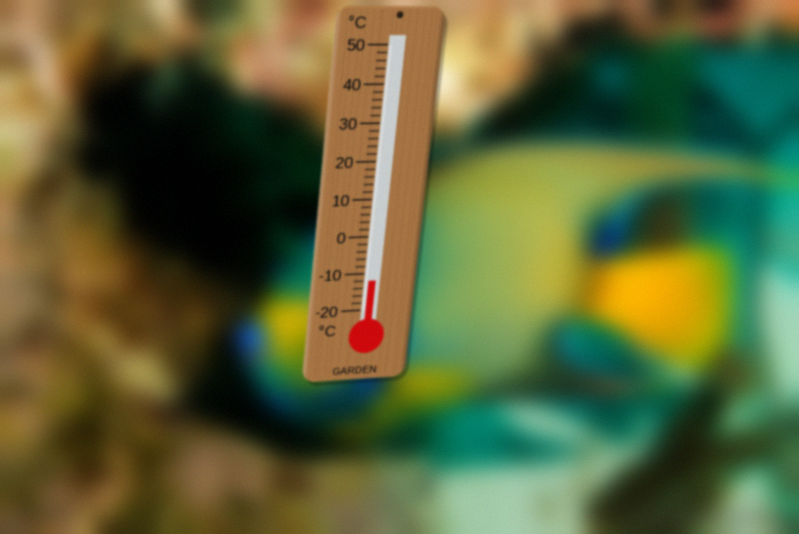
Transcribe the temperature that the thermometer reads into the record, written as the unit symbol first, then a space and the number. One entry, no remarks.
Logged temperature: °C -12
